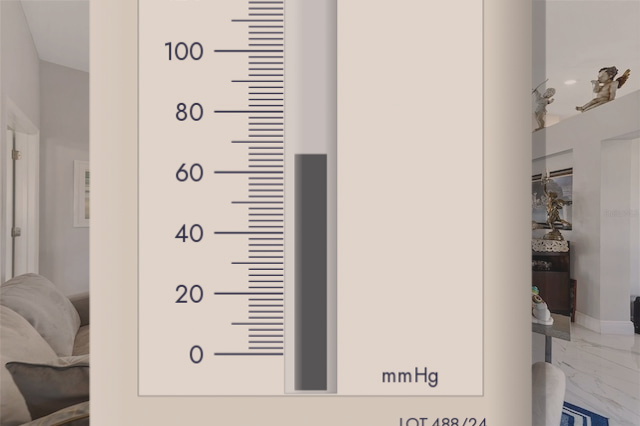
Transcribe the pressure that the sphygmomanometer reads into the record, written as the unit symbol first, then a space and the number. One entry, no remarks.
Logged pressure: mmHg 66
